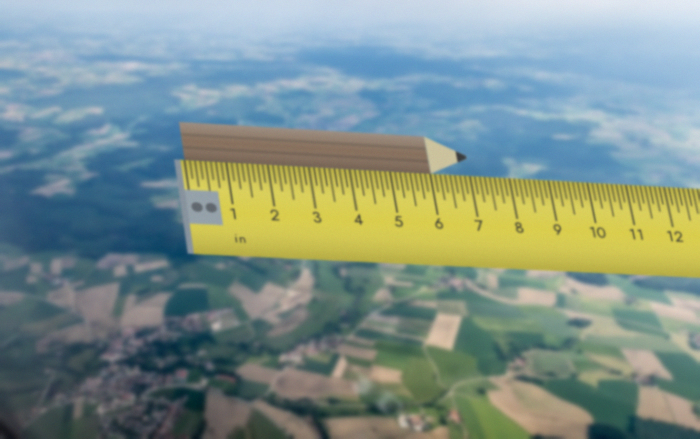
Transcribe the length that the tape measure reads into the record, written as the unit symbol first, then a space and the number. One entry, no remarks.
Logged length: in 7
